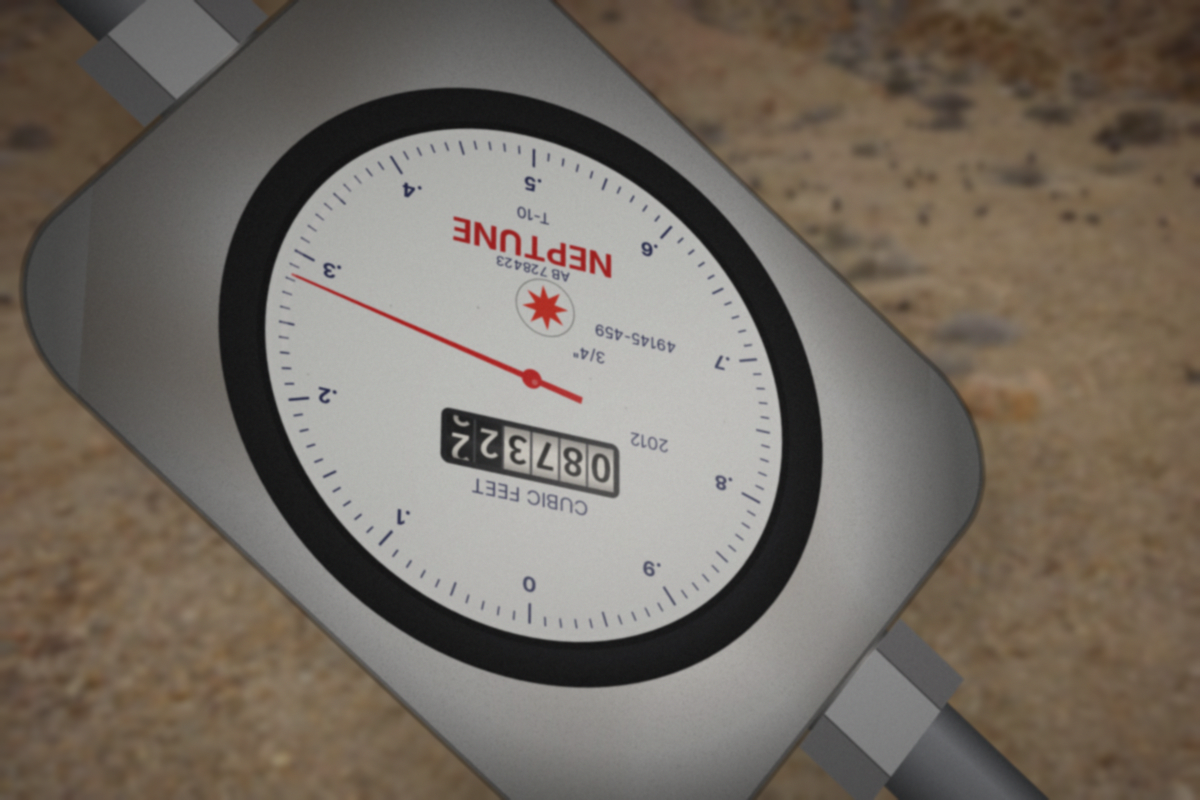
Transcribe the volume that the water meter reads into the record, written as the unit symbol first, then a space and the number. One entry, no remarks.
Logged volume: ft³ 87322.28
